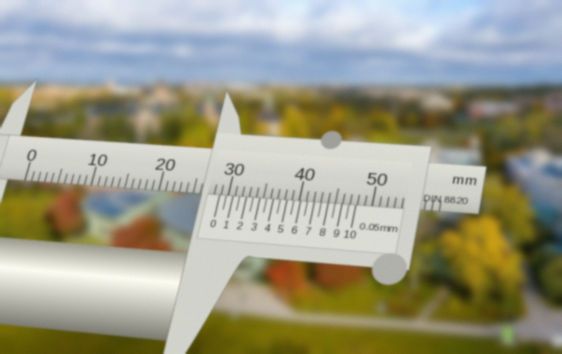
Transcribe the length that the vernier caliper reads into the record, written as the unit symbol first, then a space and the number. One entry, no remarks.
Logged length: mm 28.8
